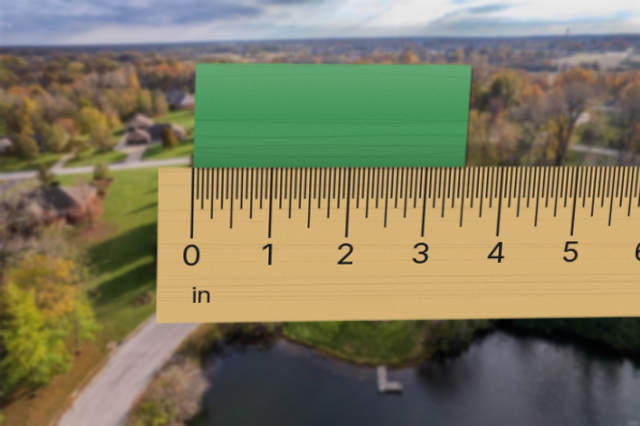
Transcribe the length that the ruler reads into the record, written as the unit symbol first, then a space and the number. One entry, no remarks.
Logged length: in 3.5
